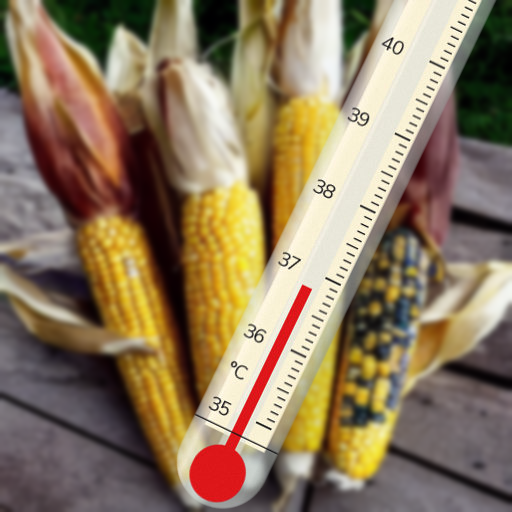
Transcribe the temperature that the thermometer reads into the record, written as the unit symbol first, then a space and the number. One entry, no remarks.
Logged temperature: °C 36.8
